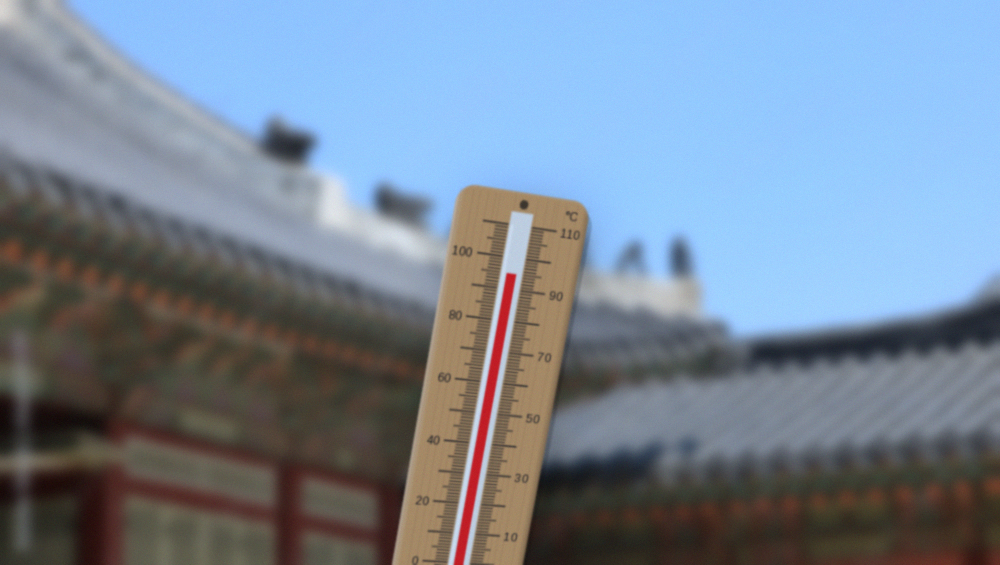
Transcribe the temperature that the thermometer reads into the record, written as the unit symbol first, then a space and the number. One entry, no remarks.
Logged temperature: °C 95
